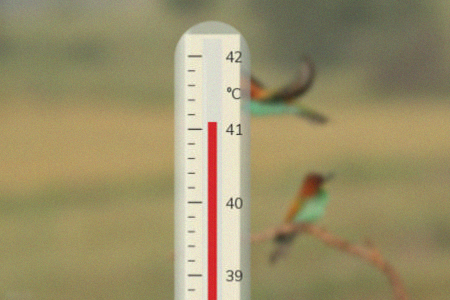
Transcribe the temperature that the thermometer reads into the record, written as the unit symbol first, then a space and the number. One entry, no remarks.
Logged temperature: °C 41.1
